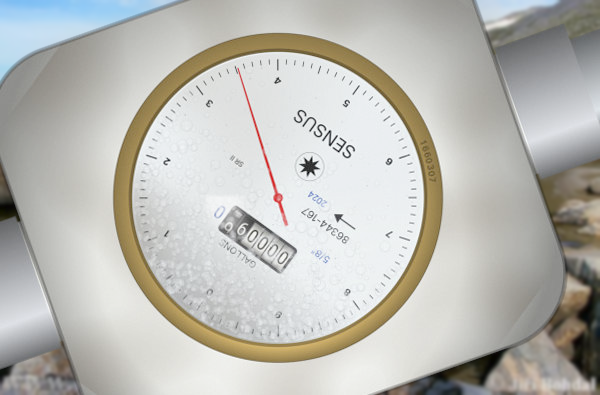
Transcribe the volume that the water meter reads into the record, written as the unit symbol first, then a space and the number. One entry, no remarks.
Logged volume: gal 963.5
